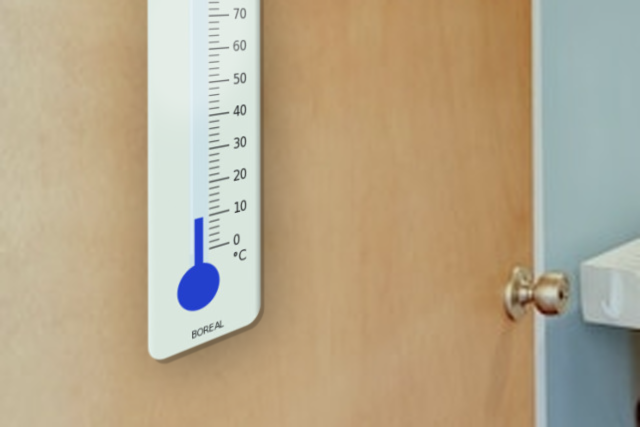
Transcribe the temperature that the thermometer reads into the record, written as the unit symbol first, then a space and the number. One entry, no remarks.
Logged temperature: °C 10
